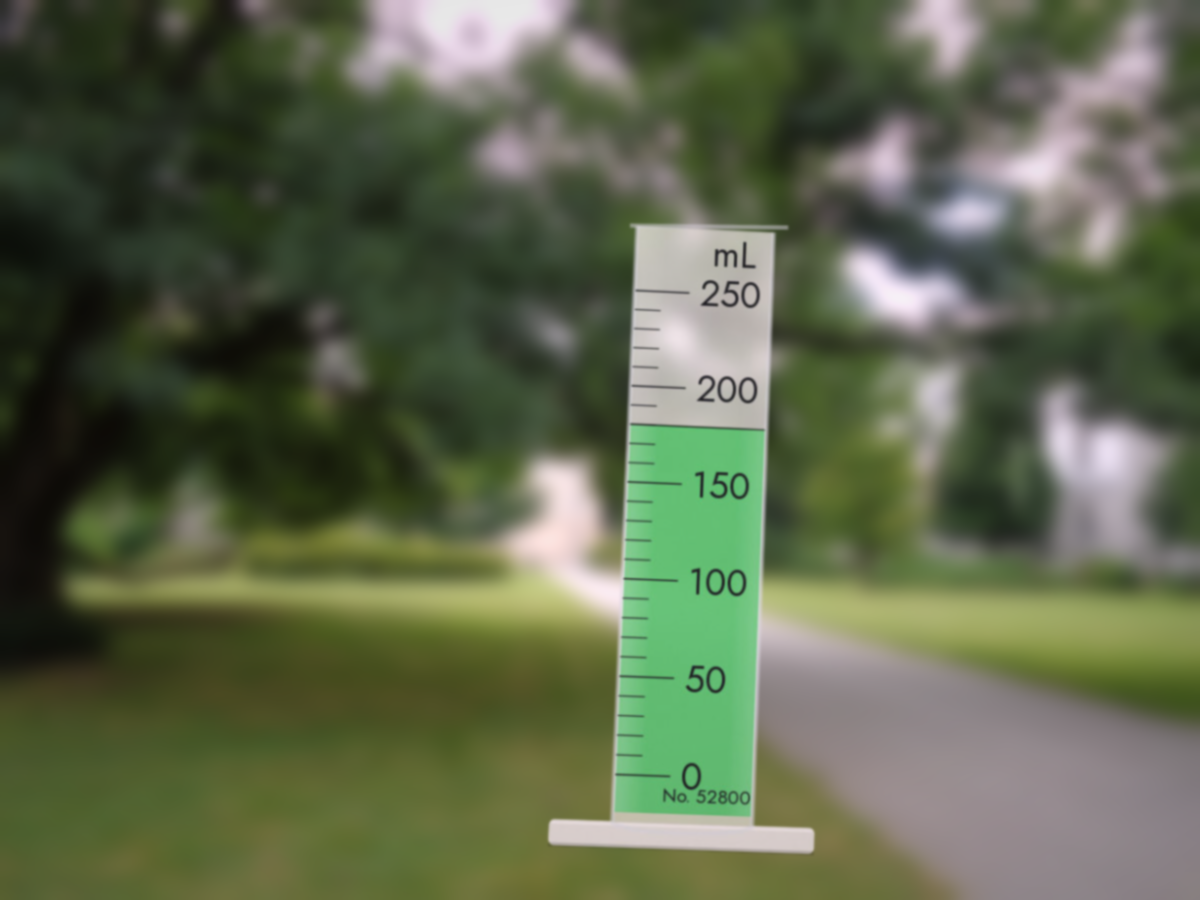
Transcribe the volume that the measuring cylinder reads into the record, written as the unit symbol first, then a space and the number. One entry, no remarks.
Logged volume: mL 180
